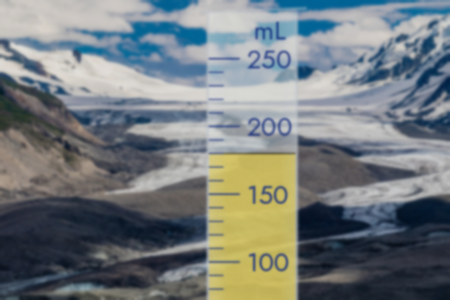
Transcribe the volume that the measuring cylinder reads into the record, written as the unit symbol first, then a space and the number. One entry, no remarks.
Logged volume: mL 180
